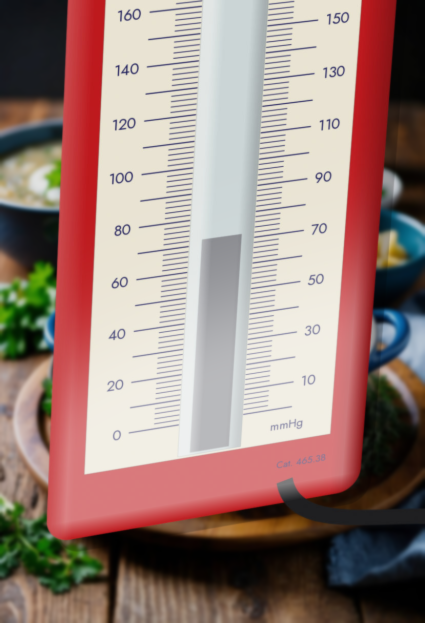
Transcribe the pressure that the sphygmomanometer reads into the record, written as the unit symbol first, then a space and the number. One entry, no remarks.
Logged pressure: mmHg 72
